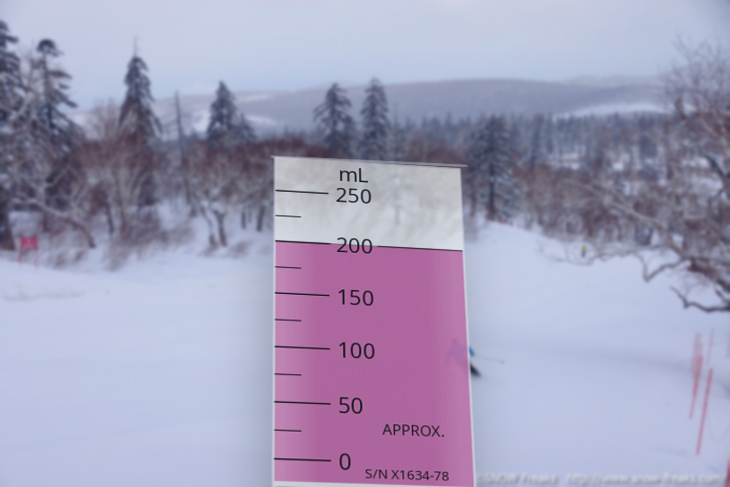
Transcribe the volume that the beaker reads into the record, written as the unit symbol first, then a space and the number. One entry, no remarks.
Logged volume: mL 200
